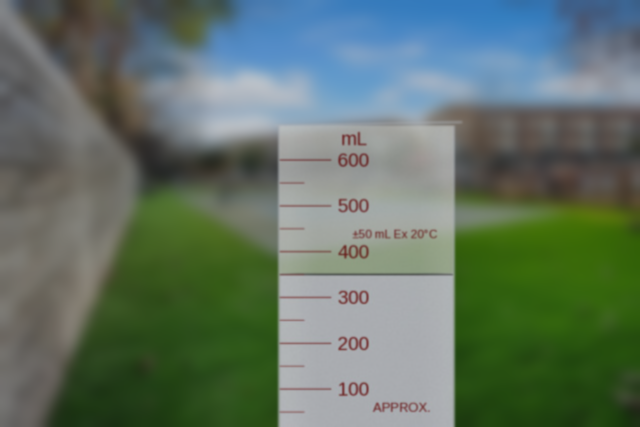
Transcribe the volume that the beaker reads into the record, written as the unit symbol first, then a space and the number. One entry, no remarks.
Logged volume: mL 350
